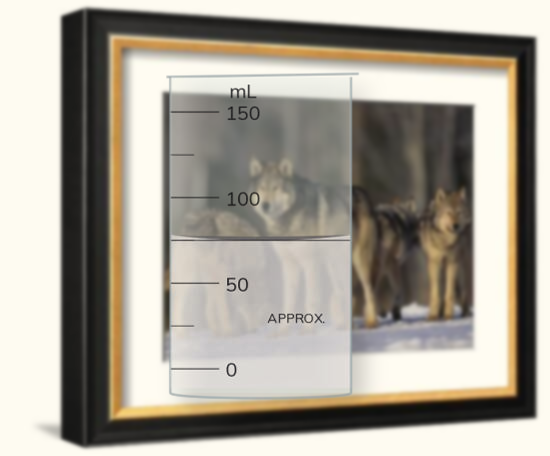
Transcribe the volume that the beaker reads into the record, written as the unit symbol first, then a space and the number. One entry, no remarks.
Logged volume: mL 75
